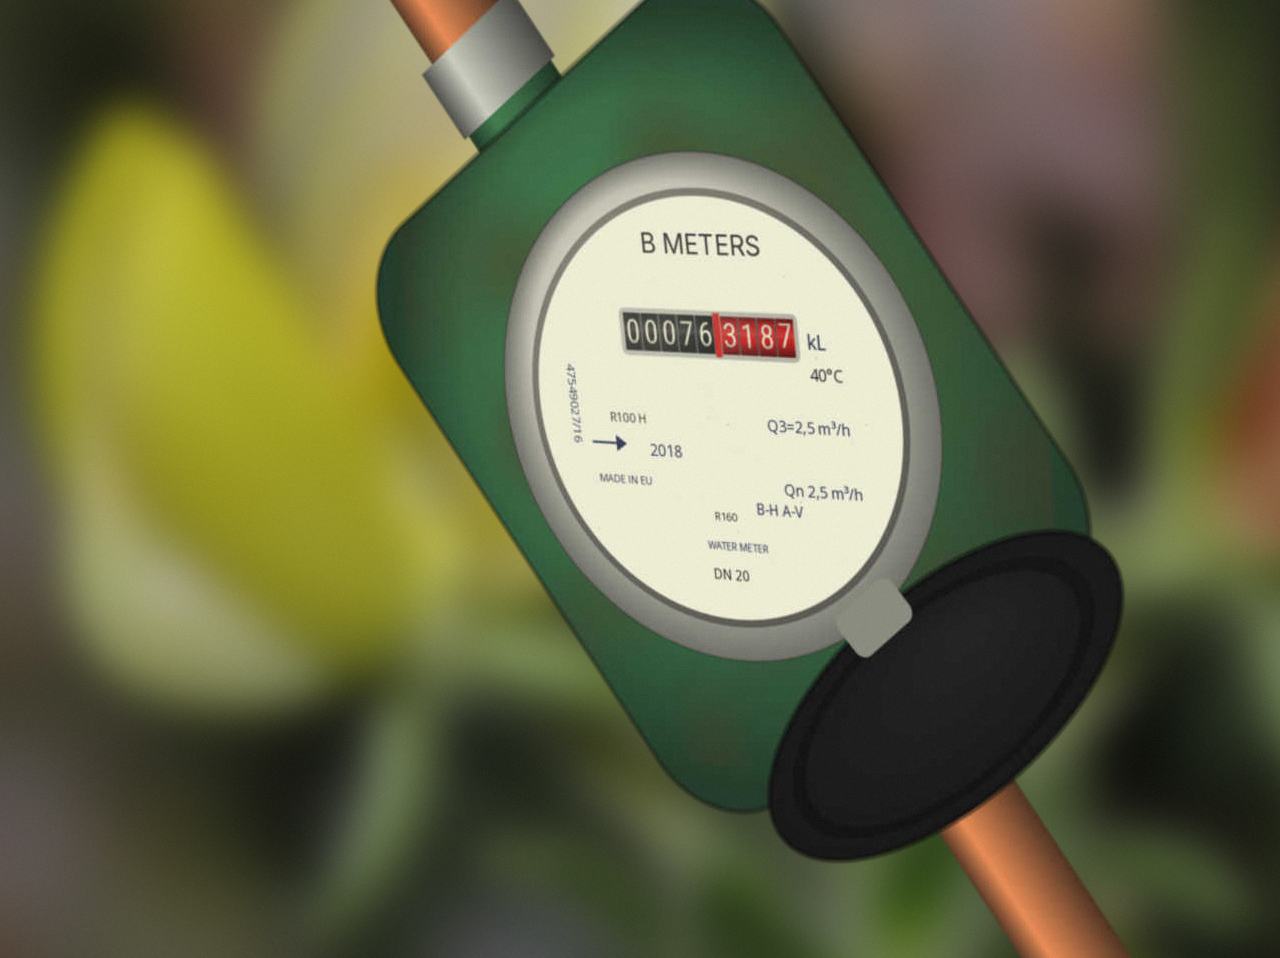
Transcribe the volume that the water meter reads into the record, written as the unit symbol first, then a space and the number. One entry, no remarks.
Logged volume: kL 76.3187
